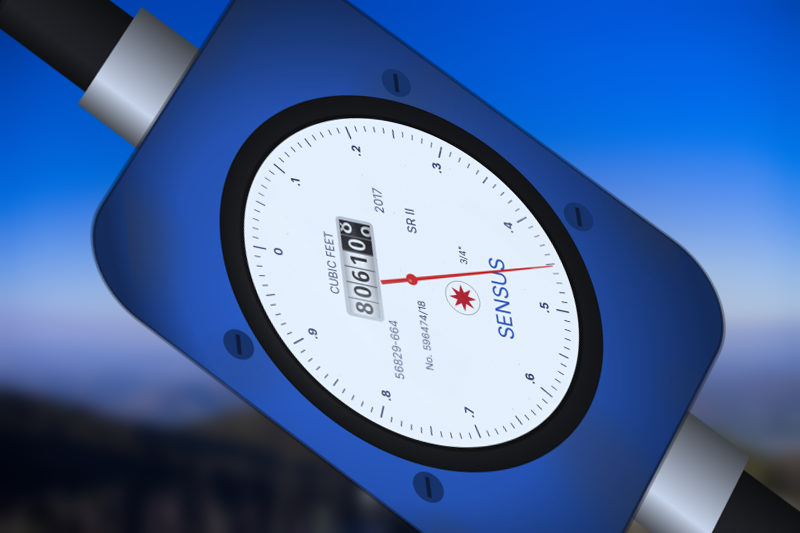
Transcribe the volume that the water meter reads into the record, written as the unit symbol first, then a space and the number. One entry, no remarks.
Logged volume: ft³ 806108.45
